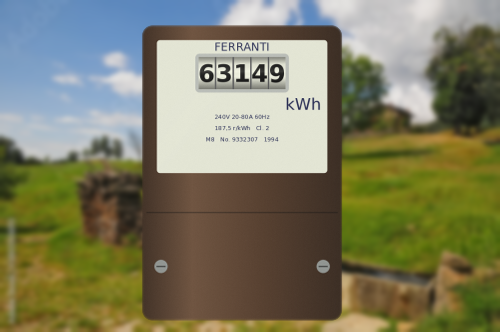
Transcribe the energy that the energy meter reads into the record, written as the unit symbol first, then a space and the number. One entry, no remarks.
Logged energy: kWh 63149
